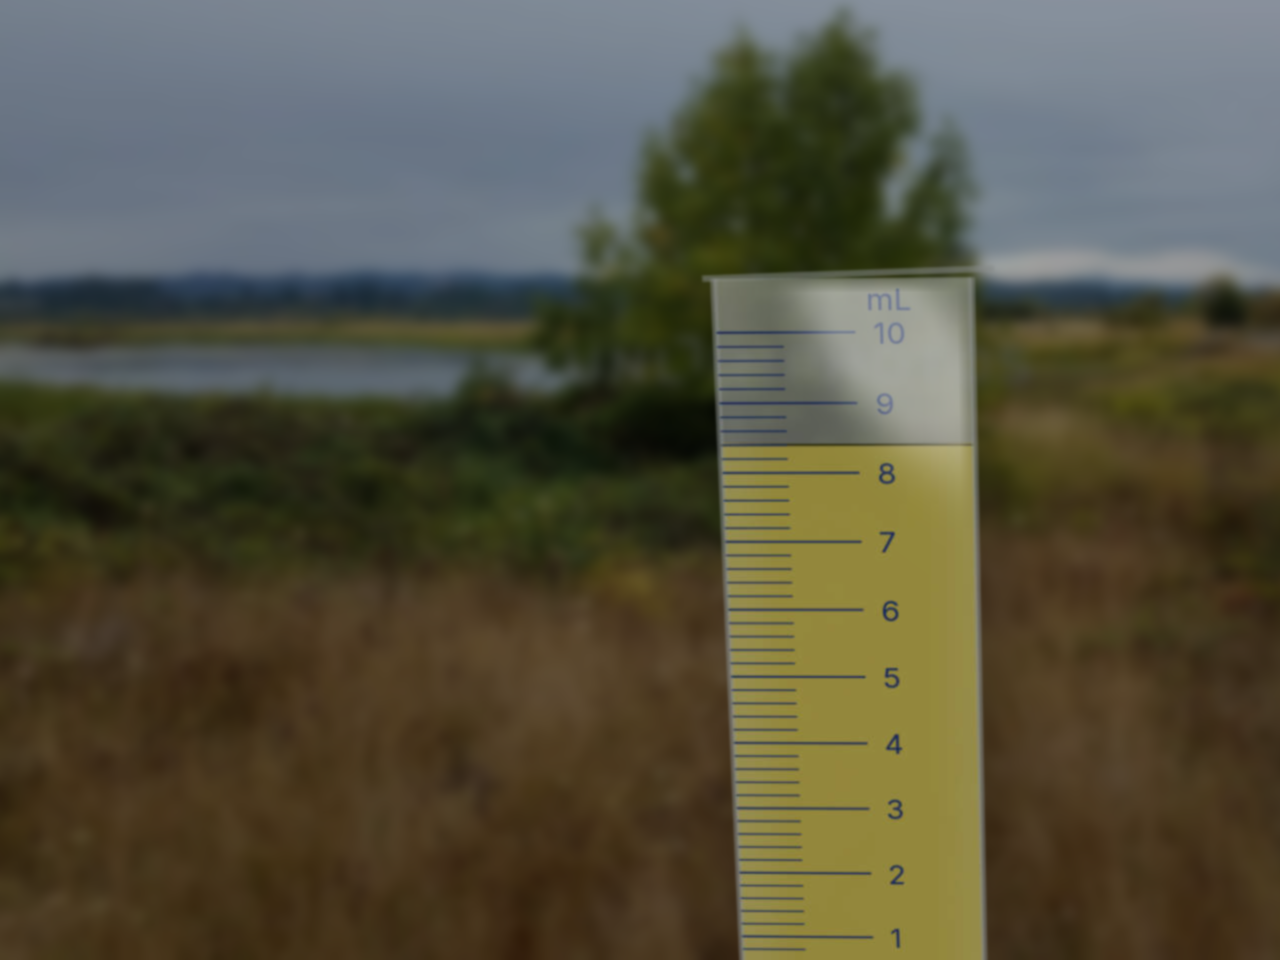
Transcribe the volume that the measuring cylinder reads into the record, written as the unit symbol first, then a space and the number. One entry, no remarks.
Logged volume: mL 8.4
